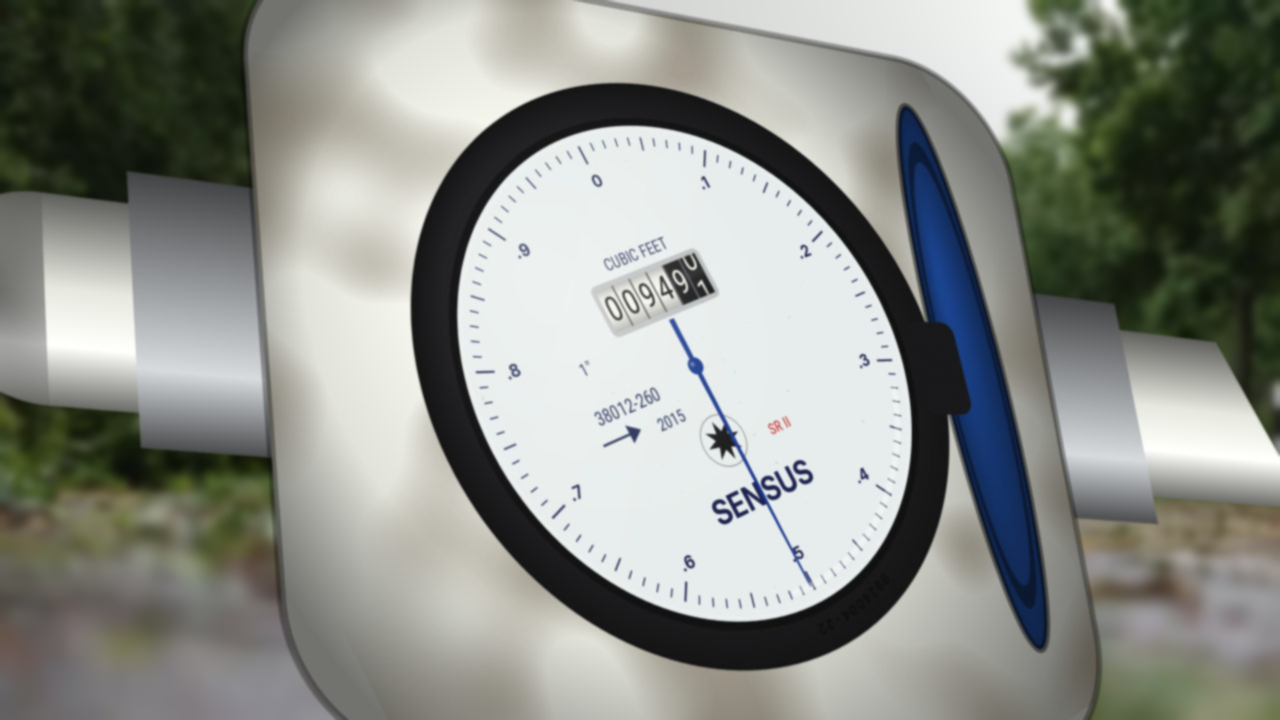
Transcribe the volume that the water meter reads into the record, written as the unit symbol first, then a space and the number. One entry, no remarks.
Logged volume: ft³ 9490.50
